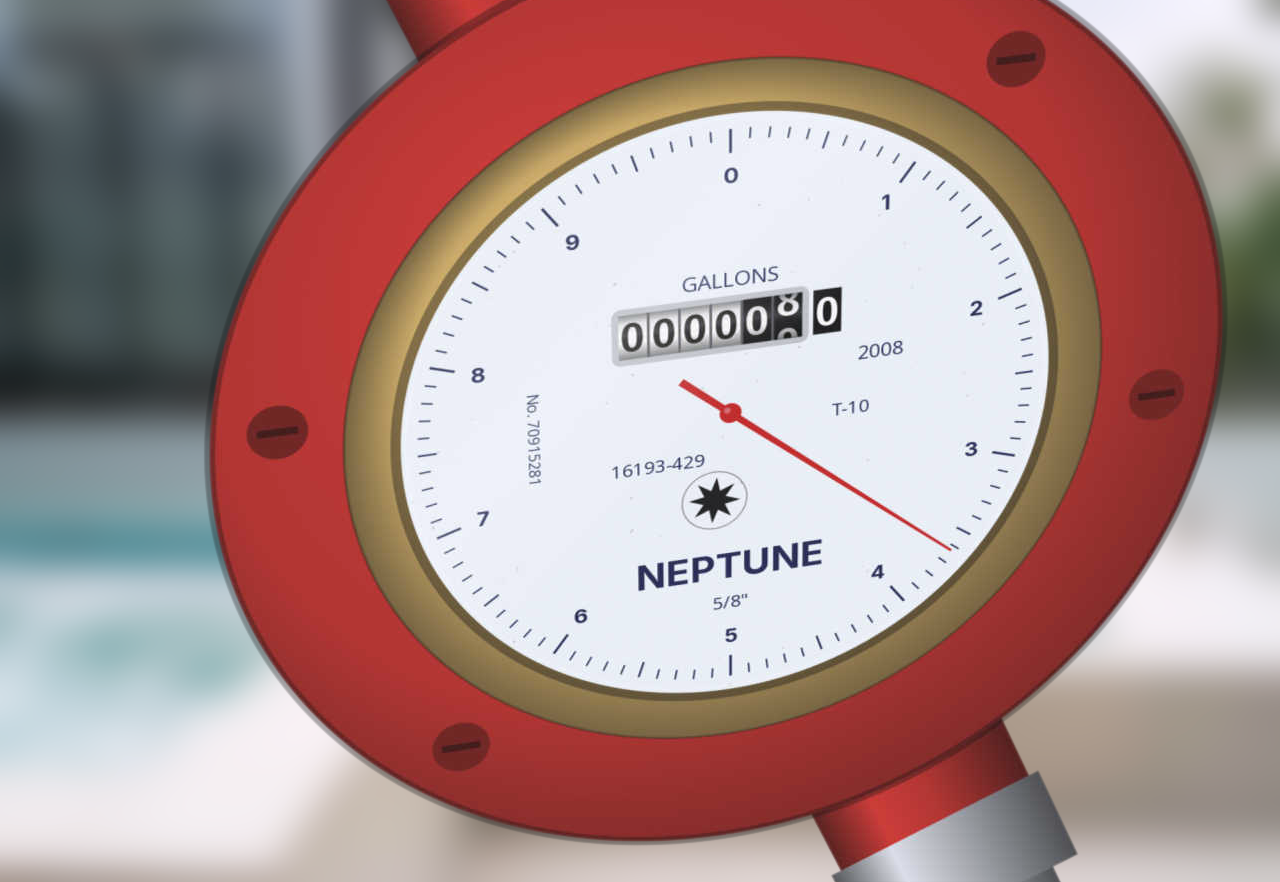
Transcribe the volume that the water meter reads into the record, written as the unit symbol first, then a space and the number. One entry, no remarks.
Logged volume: gal 83.6
